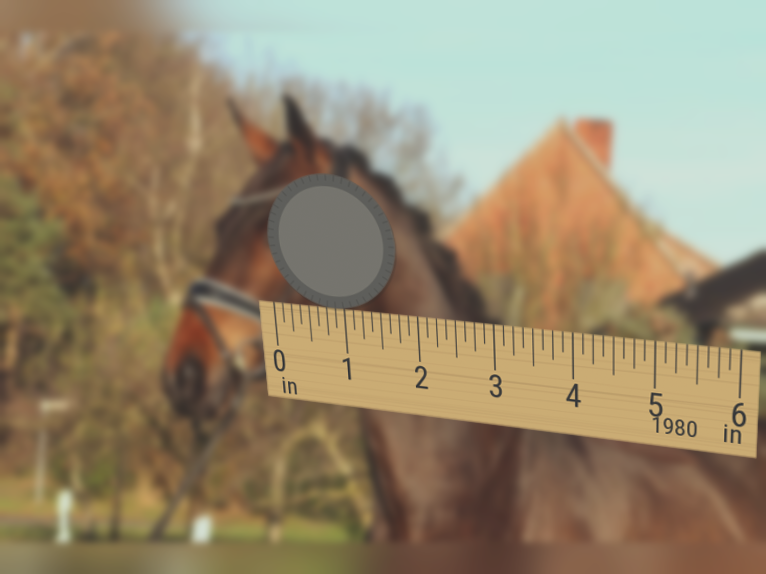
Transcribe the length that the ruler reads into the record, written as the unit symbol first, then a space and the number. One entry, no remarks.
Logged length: in 1.75
